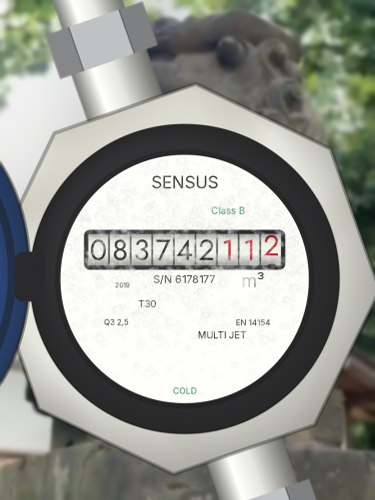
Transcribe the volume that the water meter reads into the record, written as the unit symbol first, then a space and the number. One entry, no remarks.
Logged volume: m³ 83742.112
